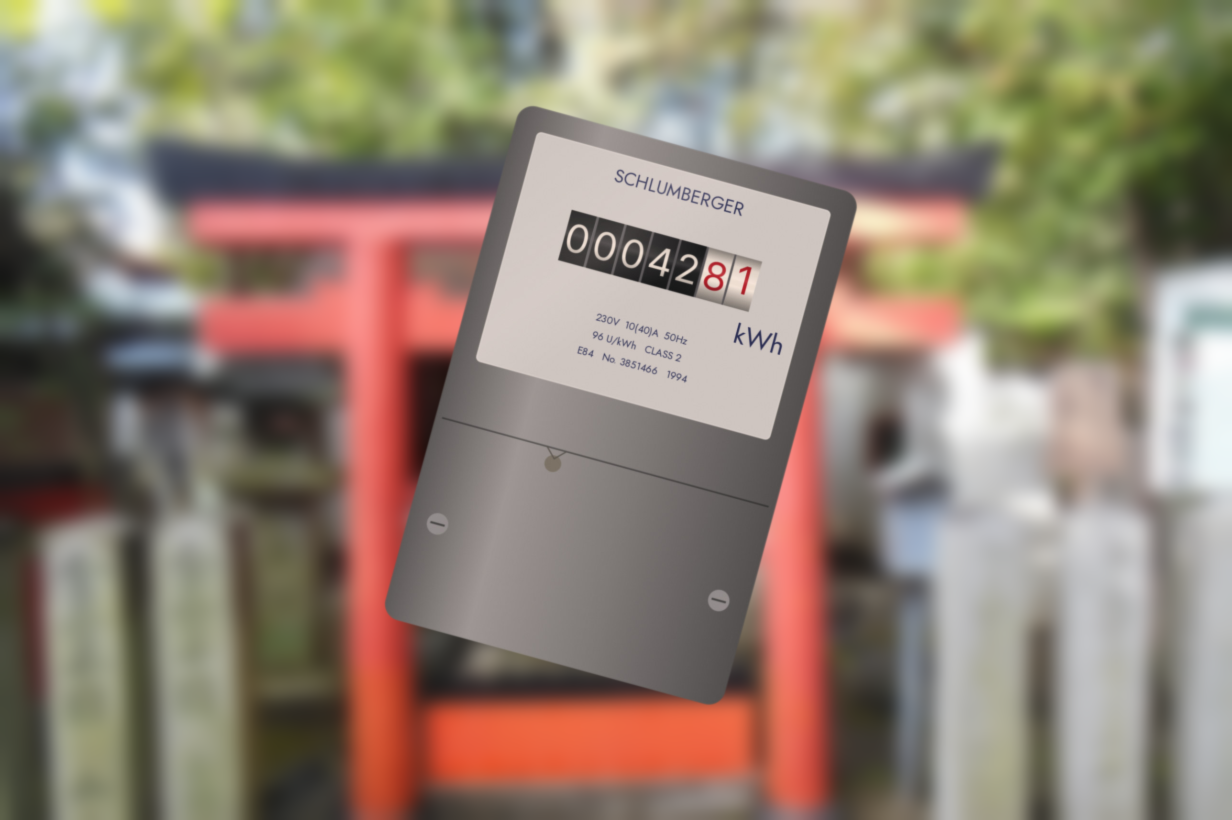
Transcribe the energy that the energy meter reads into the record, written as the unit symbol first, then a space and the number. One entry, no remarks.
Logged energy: kWh 42.81
